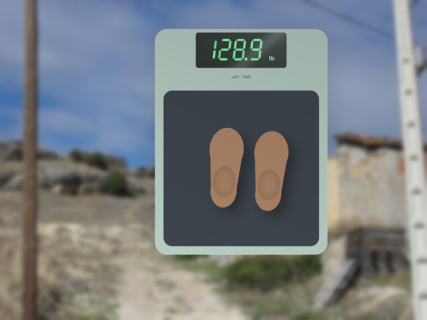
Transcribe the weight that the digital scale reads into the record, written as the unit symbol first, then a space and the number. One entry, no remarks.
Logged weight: lb 128.9
